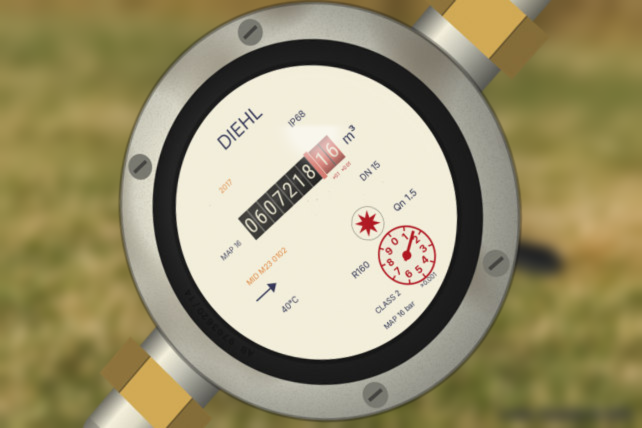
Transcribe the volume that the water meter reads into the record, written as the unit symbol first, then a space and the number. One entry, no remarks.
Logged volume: m³ 607218.161
